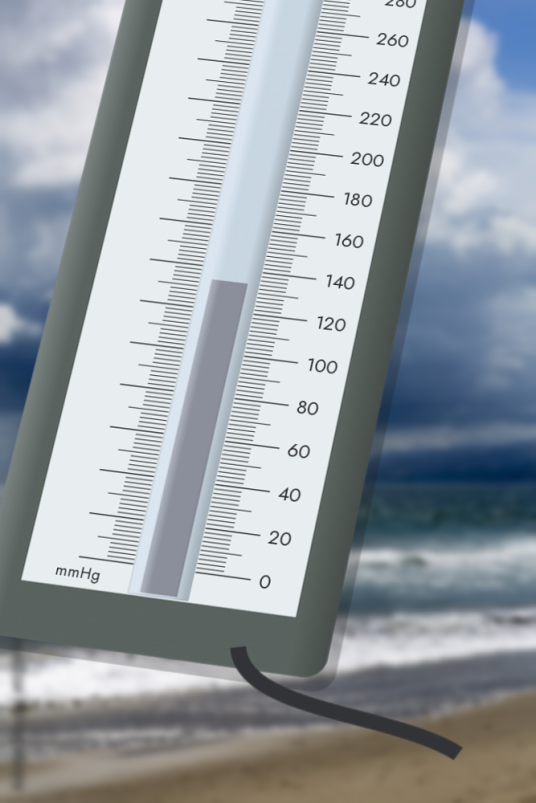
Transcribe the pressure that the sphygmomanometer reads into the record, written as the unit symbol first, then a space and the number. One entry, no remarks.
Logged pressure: mmHg 134
